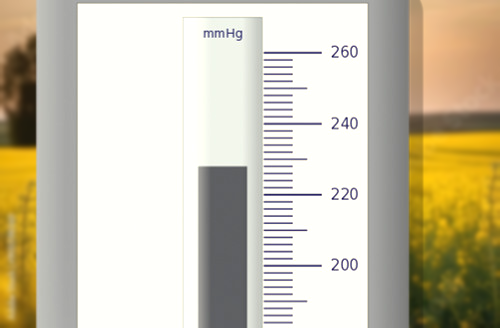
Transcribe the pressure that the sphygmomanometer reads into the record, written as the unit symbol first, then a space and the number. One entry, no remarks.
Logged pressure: mmHg 228
